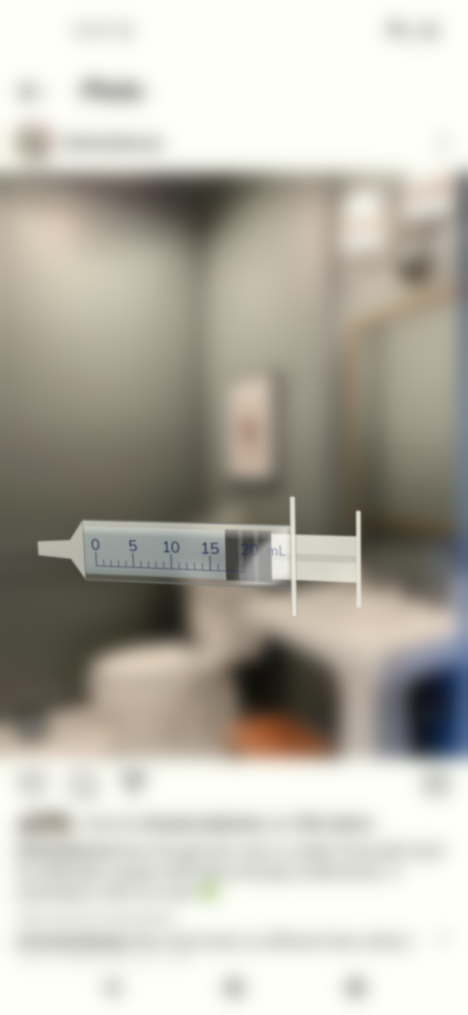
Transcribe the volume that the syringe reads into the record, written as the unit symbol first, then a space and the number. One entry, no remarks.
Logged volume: mL 17
